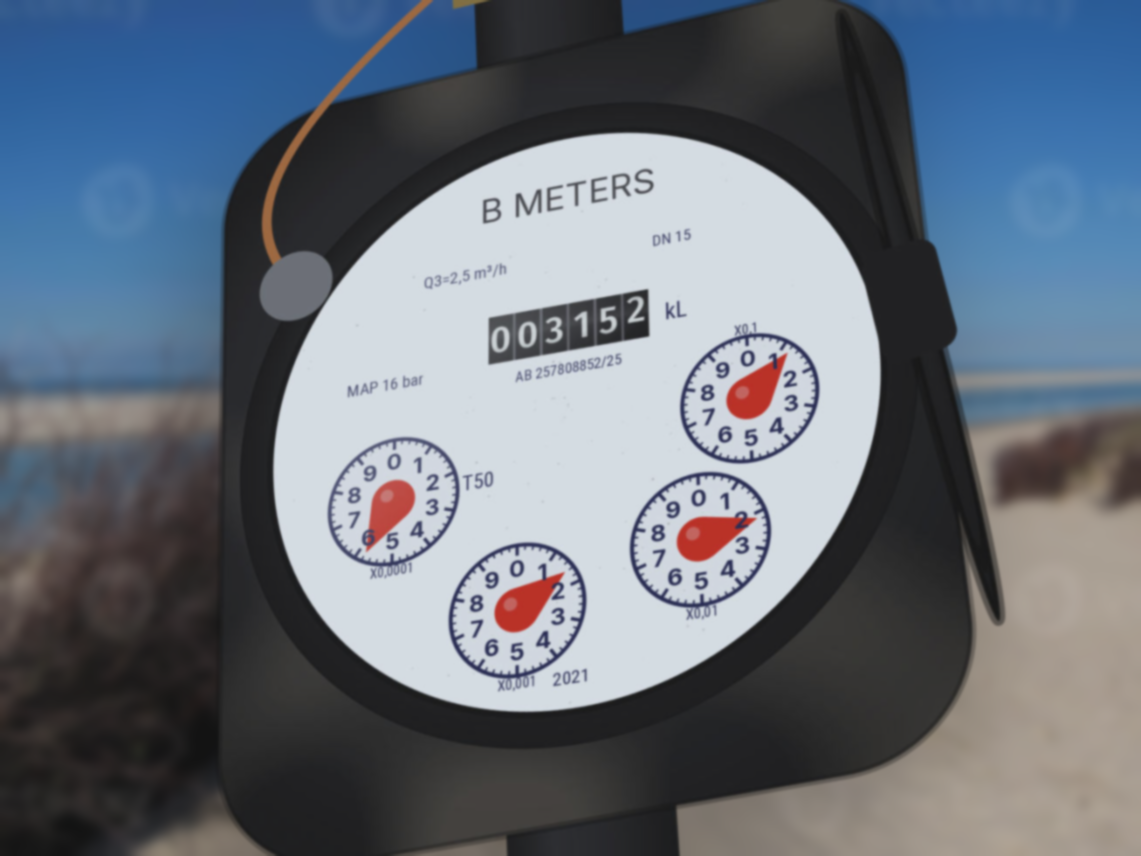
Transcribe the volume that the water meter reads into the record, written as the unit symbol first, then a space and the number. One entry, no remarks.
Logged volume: kL 3152.1215
